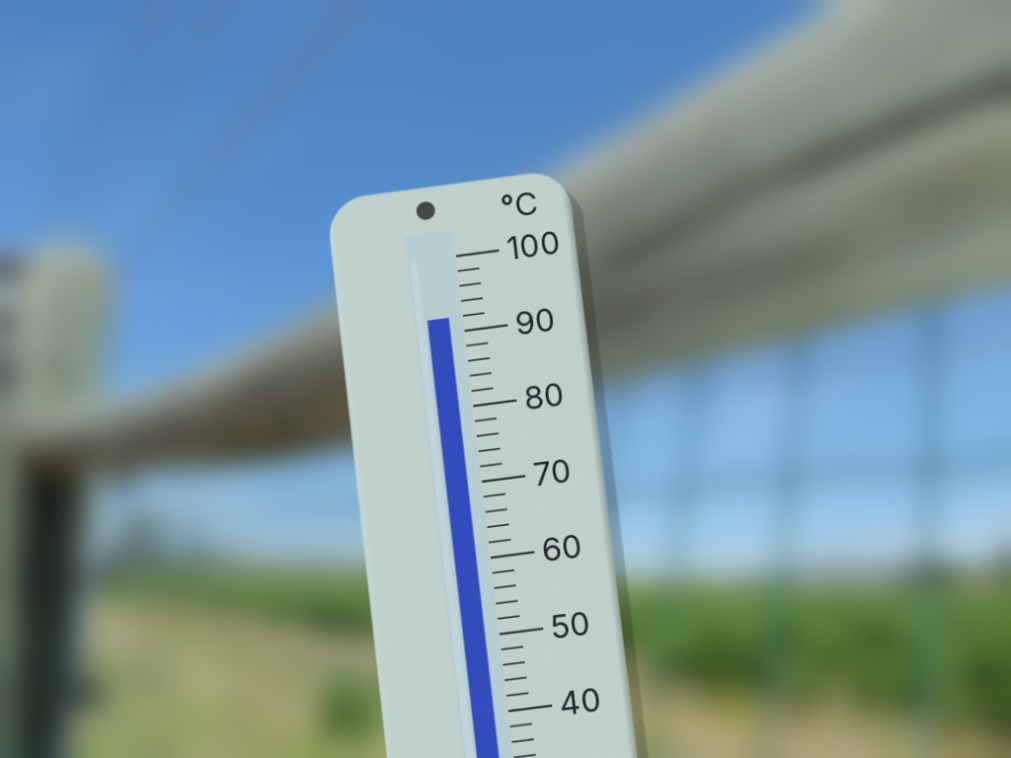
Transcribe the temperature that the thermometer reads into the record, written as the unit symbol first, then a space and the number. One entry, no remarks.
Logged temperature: °C 92
